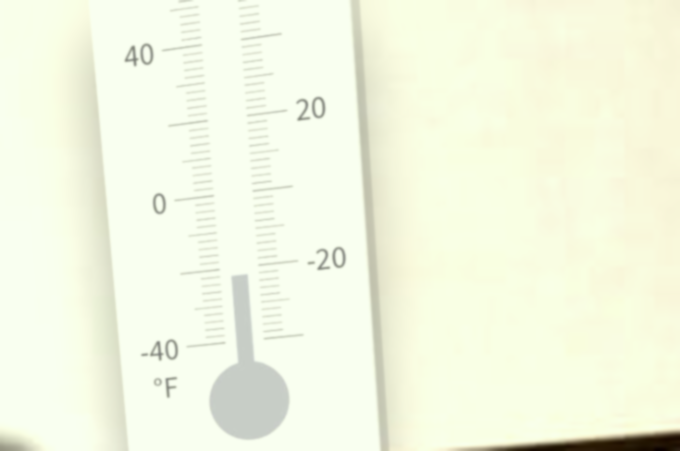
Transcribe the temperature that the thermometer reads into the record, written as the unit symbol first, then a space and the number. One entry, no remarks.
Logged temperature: °F -22
